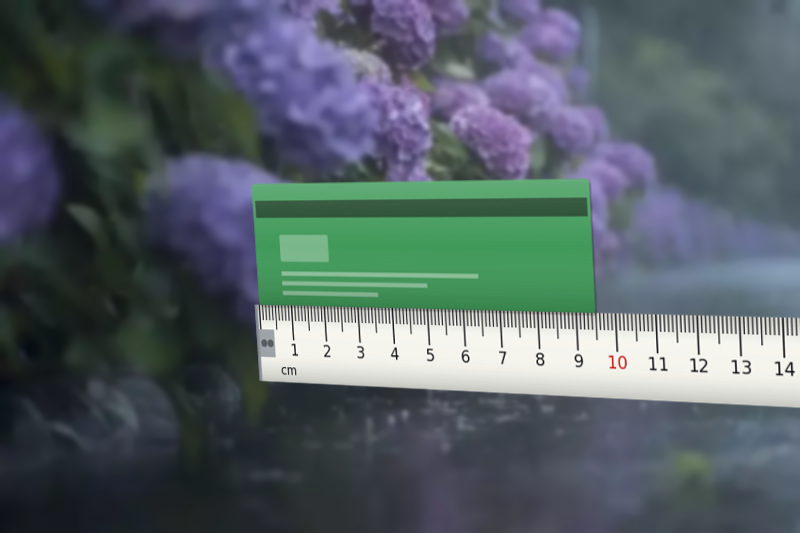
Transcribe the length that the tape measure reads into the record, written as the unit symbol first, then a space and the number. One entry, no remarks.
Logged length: cm 9.5
